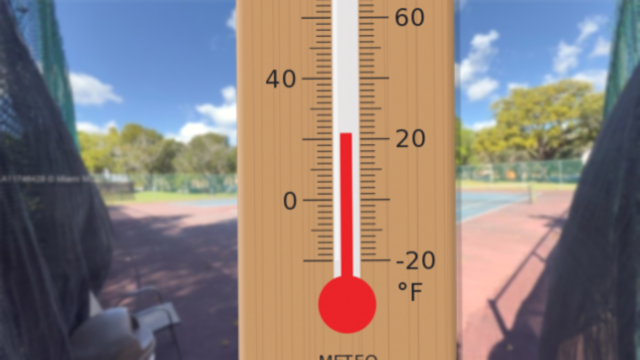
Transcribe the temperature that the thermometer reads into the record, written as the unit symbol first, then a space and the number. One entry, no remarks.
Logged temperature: °F 22
